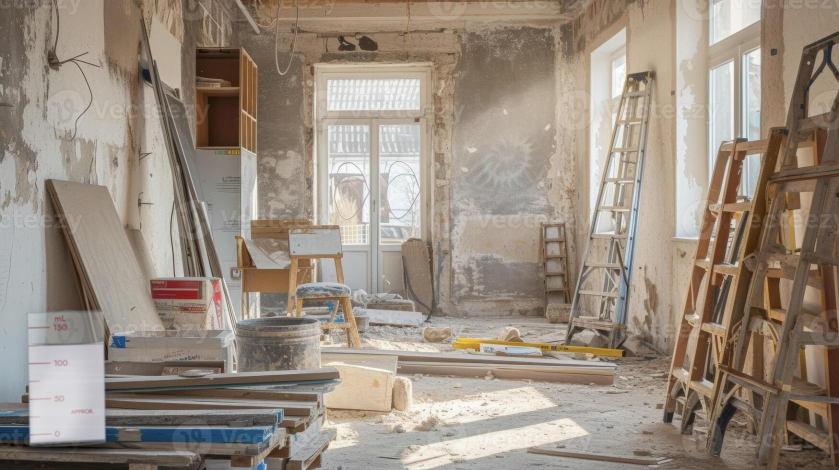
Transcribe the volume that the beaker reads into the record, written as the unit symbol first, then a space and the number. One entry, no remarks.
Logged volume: mL 125
